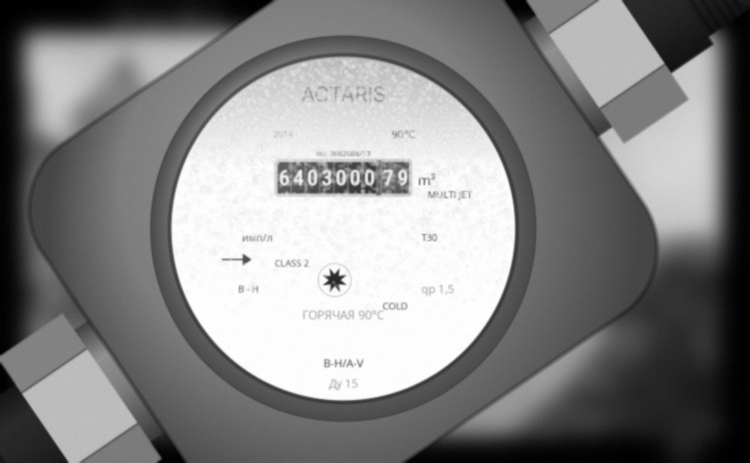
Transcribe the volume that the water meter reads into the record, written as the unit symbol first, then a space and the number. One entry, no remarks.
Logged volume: m³ 6403000.79
